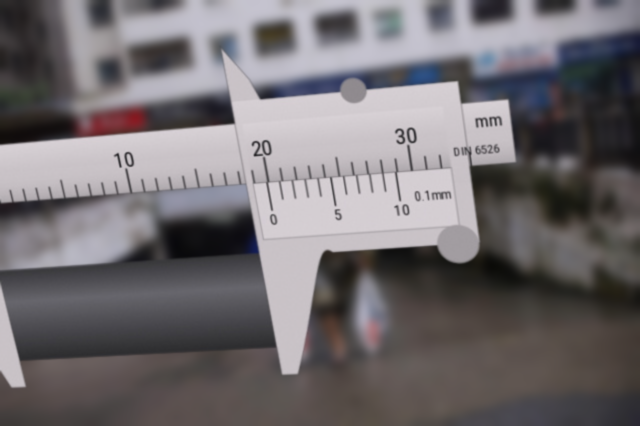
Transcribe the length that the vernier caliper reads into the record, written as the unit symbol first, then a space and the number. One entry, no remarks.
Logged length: mm 19.9
